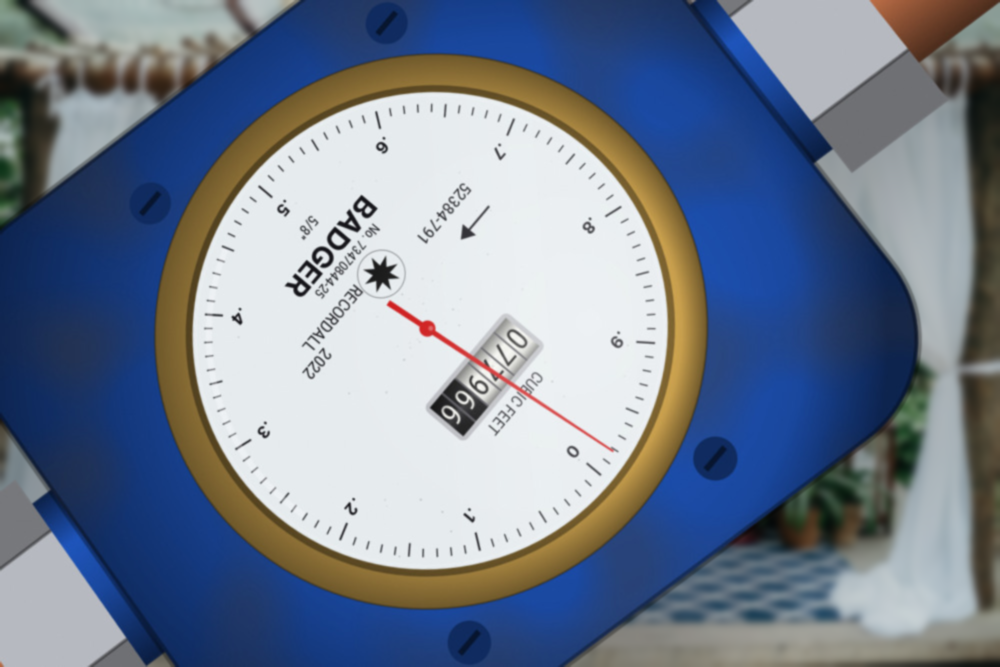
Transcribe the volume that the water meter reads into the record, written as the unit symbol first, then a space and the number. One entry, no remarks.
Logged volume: ft³ 77965.98
